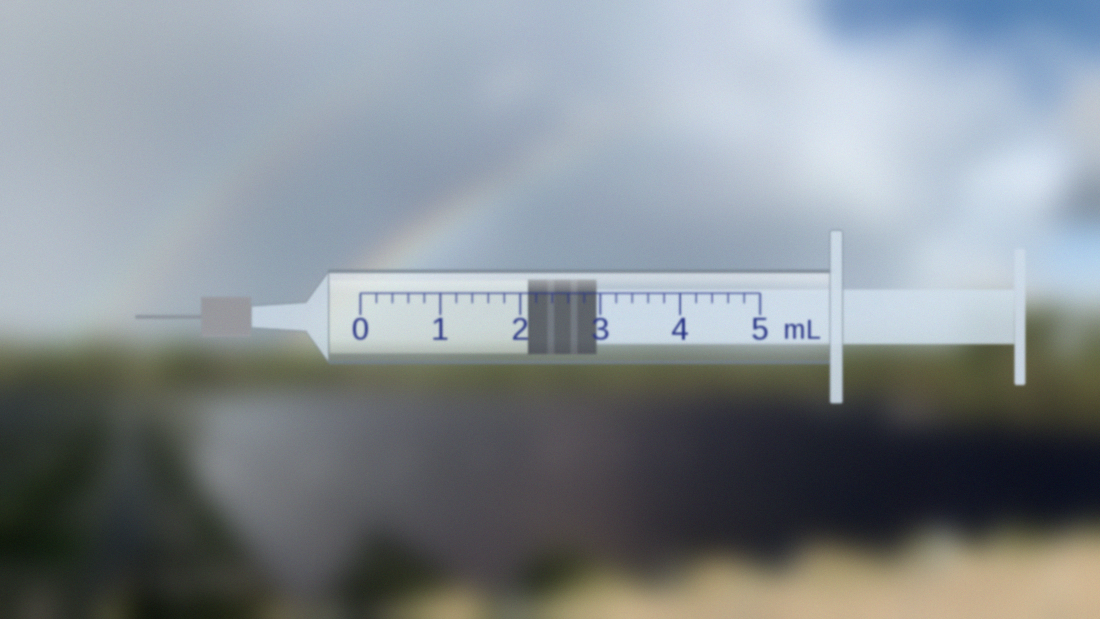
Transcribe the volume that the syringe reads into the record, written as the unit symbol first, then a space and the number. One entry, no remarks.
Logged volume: mL 2.1
